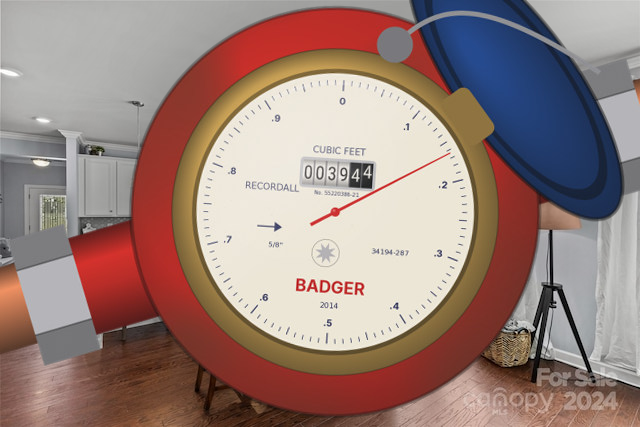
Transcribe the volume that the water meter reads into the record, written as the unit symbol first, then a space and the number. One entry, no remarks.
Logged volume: ft³ 3944.16
